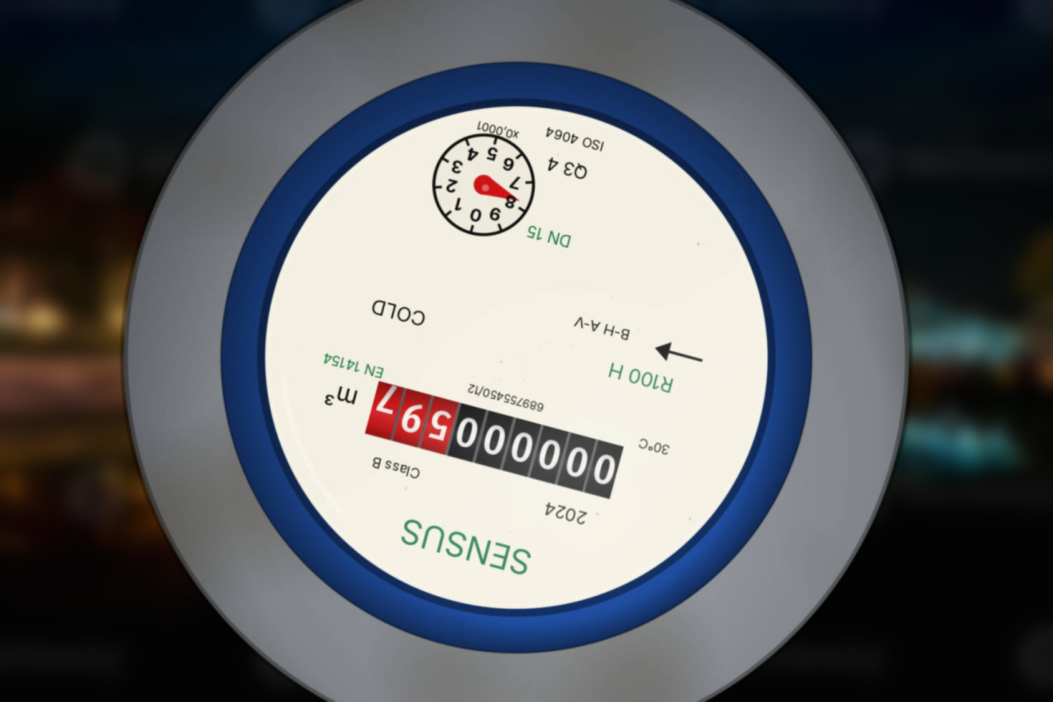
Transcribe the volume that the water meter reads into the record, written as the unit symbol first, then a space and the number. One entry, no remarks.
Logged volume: m³ 0.5967
